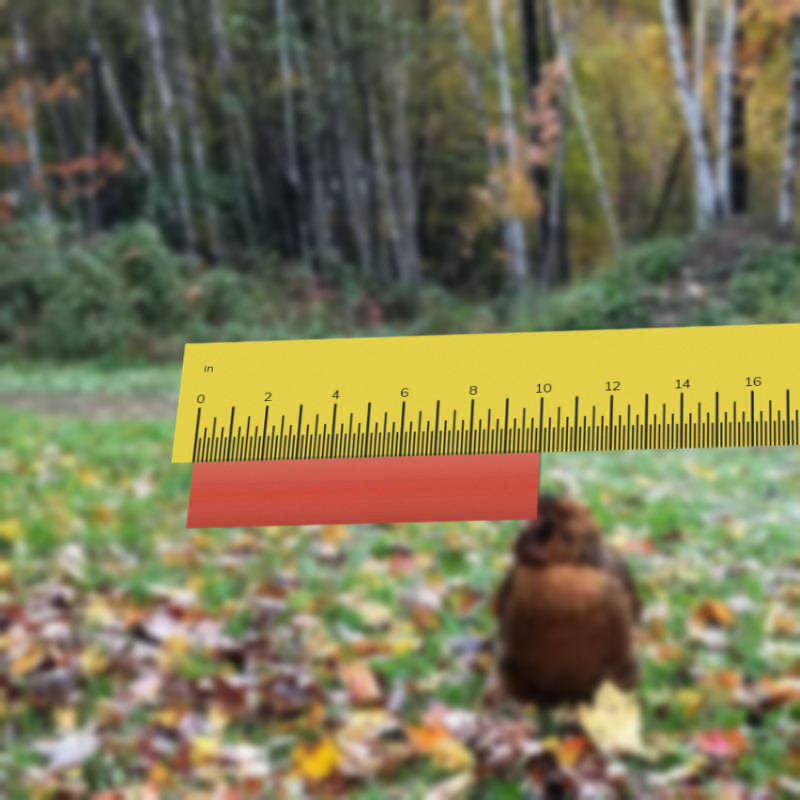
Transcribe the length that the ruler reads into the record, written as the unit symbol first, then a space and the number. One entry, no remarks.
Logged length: in 10
